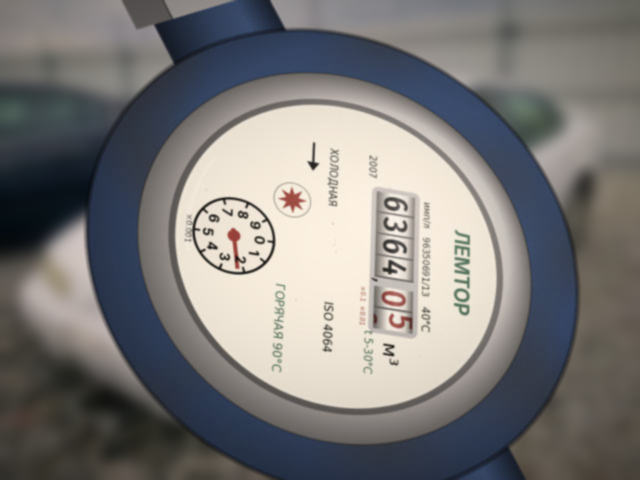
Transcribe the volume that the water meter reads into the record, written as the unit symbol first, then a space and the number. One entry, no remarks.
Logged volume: m³ 6364.052
